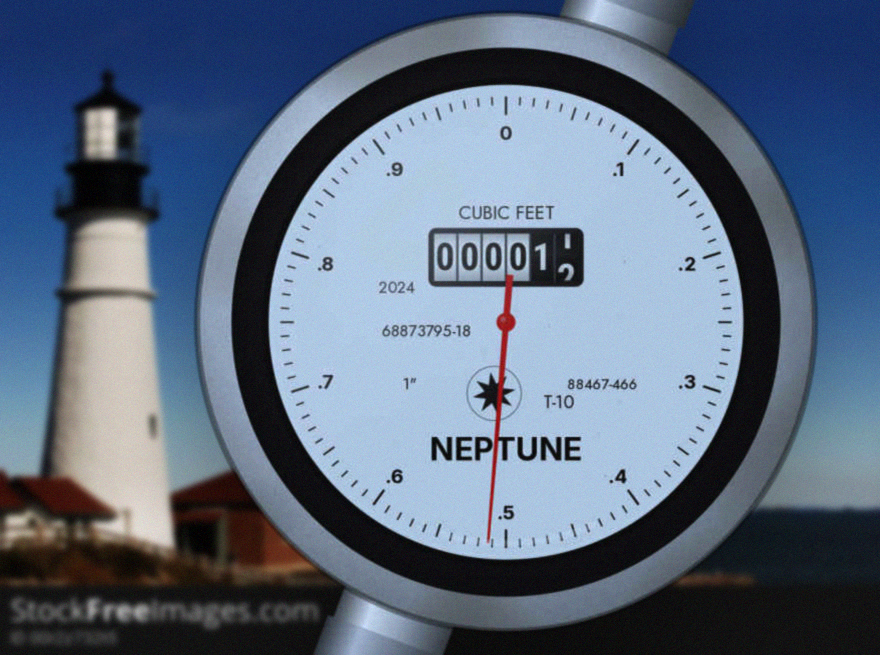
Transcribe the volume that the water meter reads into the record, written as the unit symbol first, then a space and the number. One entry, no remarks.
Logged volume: ft³ 11.51
